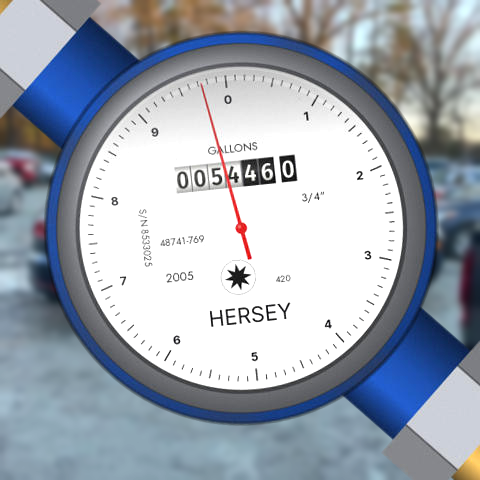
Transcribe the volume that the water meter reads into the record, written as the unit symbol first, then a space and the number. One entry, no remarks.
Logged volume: gal 54459.7
